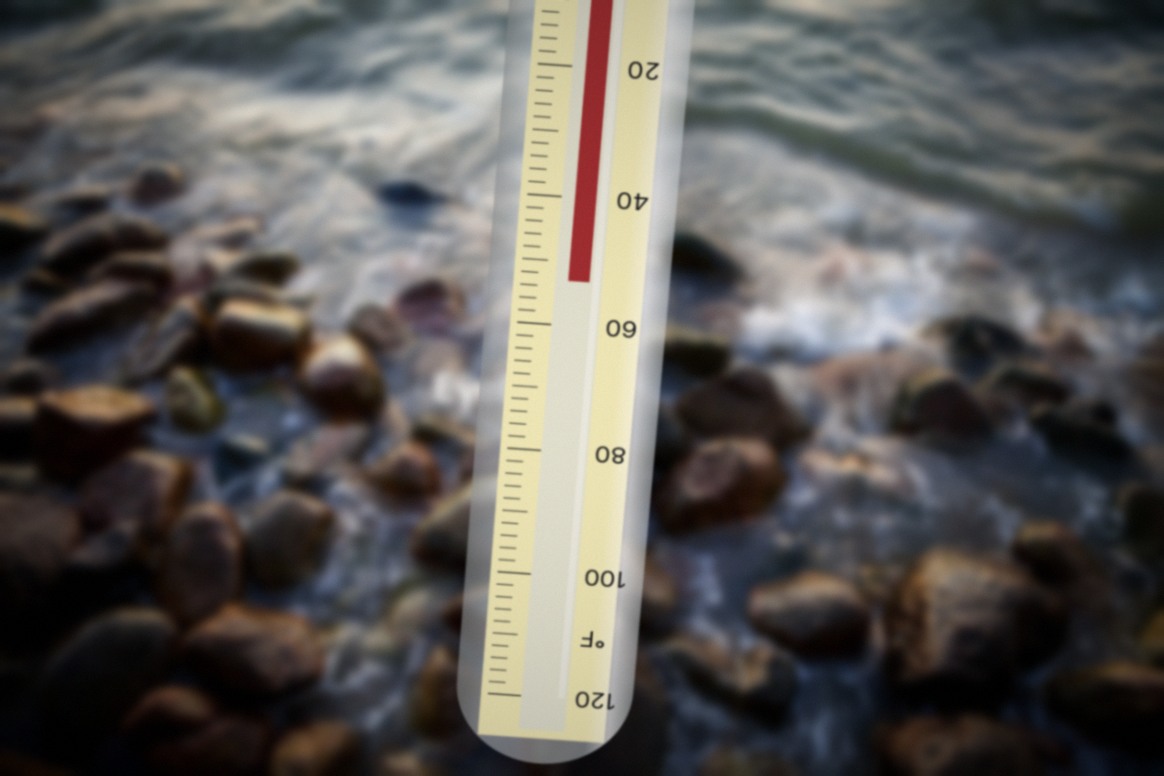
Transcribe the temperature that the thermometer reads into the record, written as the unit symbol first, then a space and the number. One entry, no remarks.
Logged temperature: °F 53
